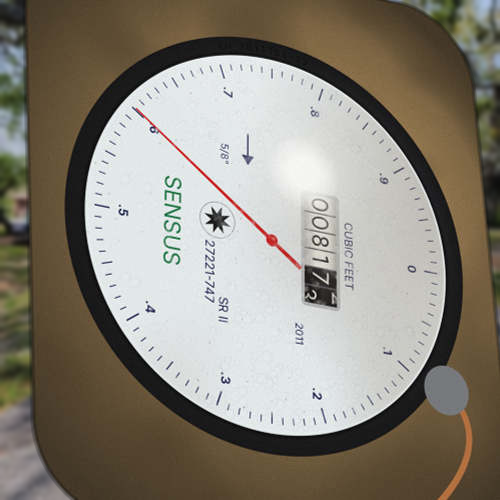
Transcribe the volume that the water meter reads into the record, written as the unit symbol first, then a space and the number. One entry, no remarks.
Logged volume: ft³ 8172.60
